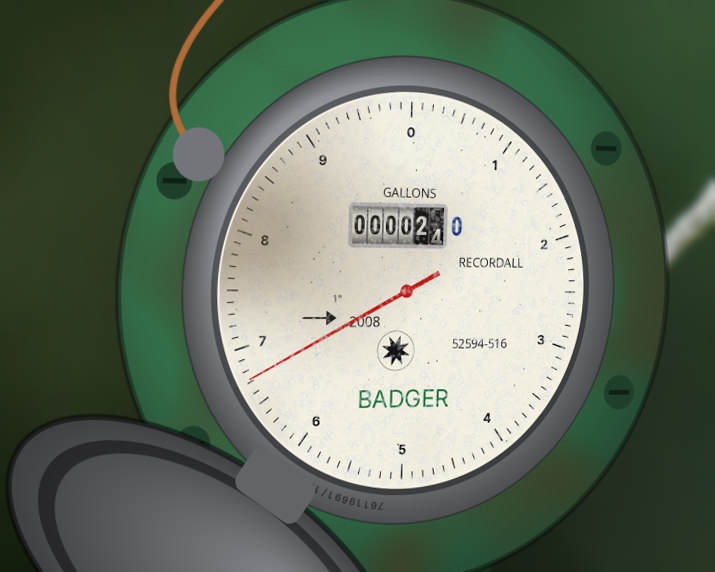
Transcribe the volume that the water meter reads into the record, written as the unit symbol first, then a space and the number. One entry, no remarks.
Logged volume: gal 236.7
